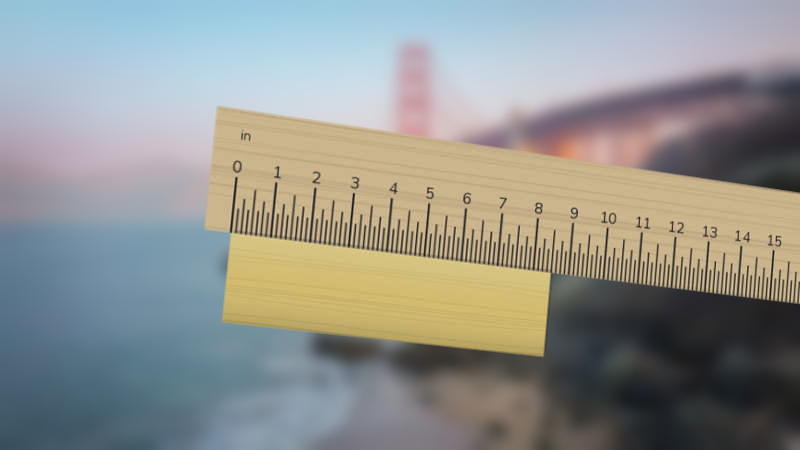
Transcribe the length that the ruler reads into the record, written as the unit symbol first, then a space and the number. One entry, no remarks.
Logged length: in 8.5
